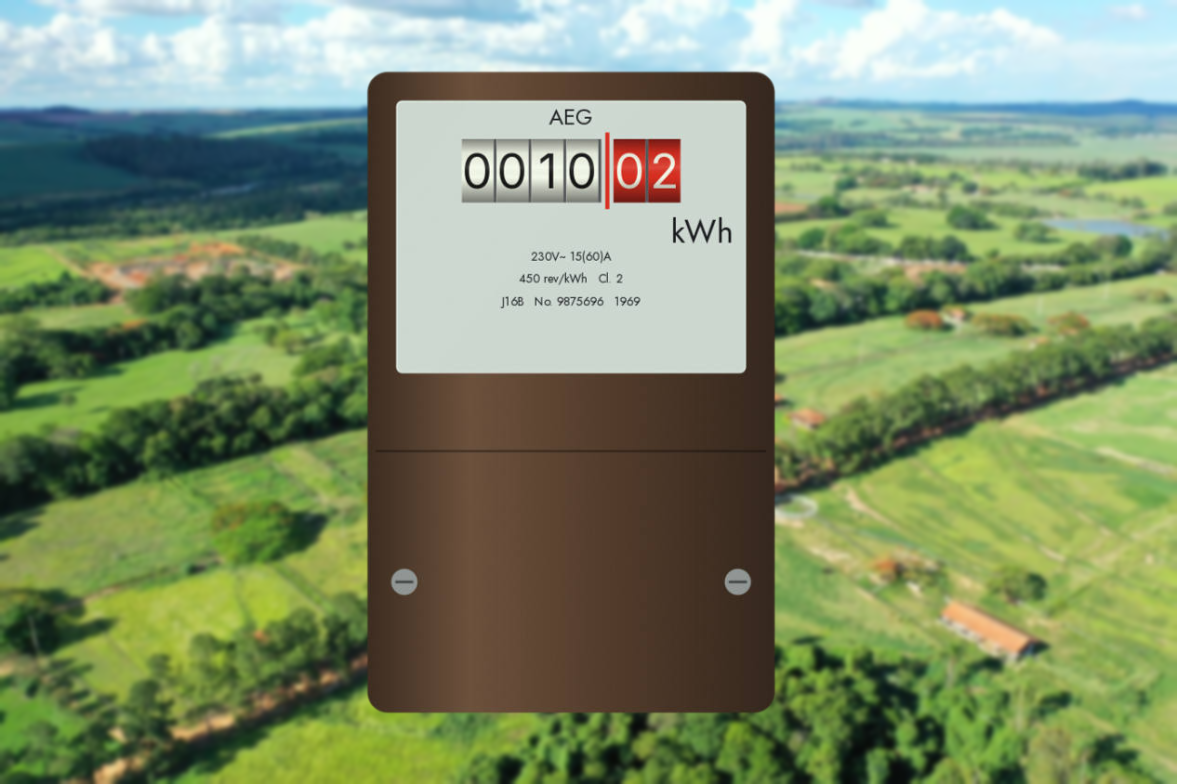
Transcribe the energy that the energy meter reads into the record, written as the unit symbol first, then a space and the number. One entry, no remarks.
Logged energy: kWh 10.02
